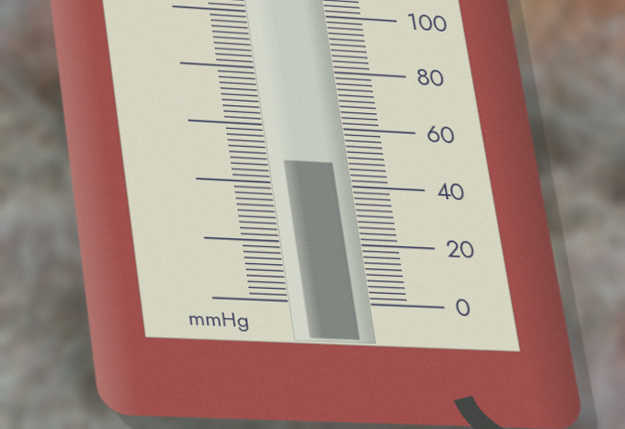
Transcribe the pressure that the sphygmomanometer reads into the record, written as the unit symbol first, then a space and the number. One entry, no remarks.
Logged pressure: mmHg 48
